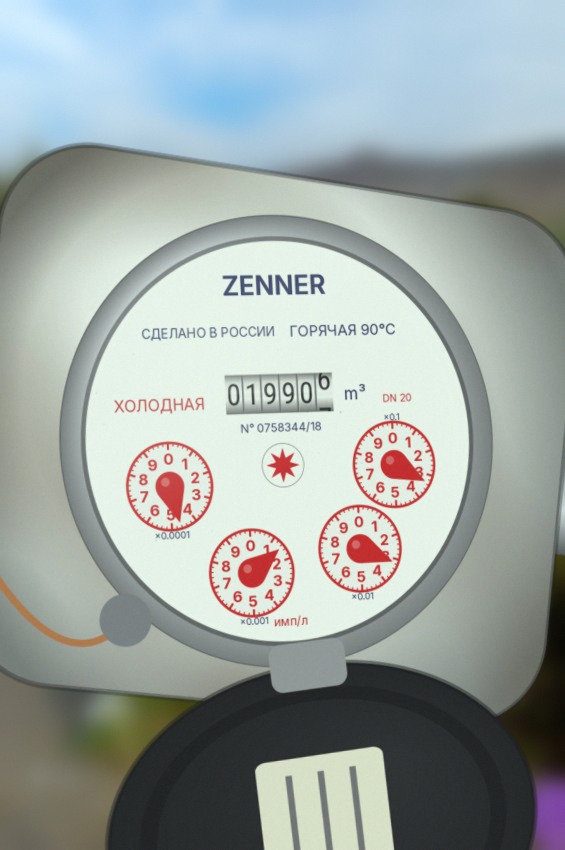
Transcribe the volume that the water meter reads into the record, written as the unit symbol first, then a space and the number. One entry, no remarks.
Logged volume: m³ 19906.3314
